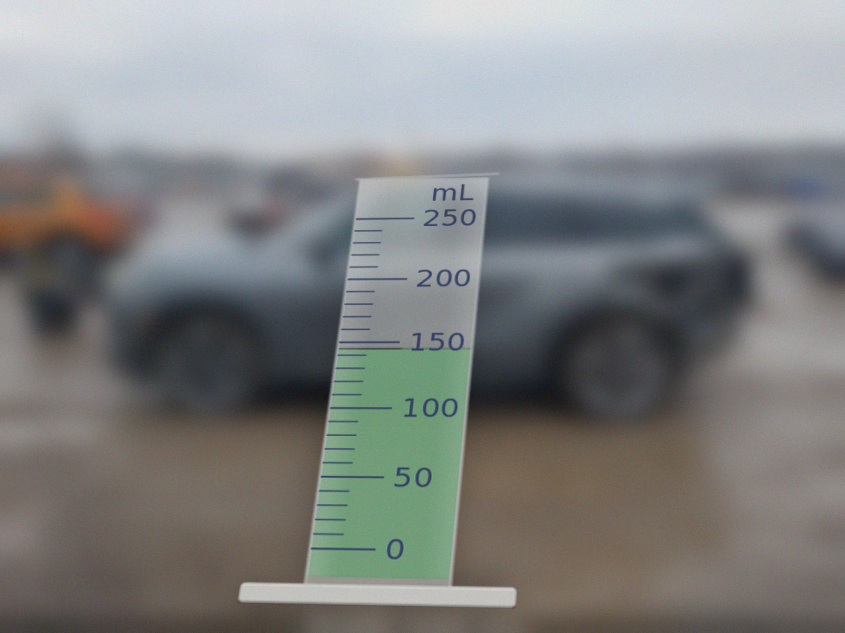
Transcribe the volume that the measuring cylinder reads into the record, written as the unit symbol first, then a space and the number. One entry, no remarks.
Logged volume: mL 145
